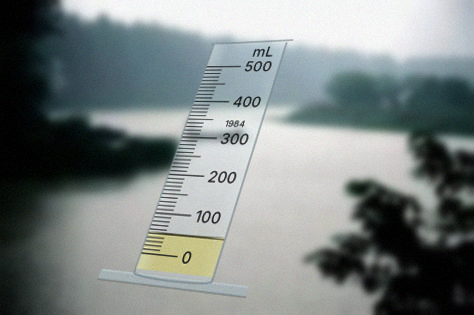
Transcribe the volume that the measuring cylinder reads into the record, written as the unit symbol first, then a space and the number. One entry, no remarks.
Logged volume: mL 50
